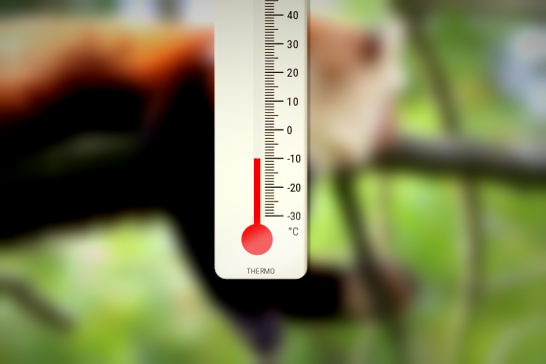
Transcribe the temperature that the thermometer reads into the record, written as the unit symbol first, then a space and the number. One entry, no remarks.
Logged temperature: °C -10
